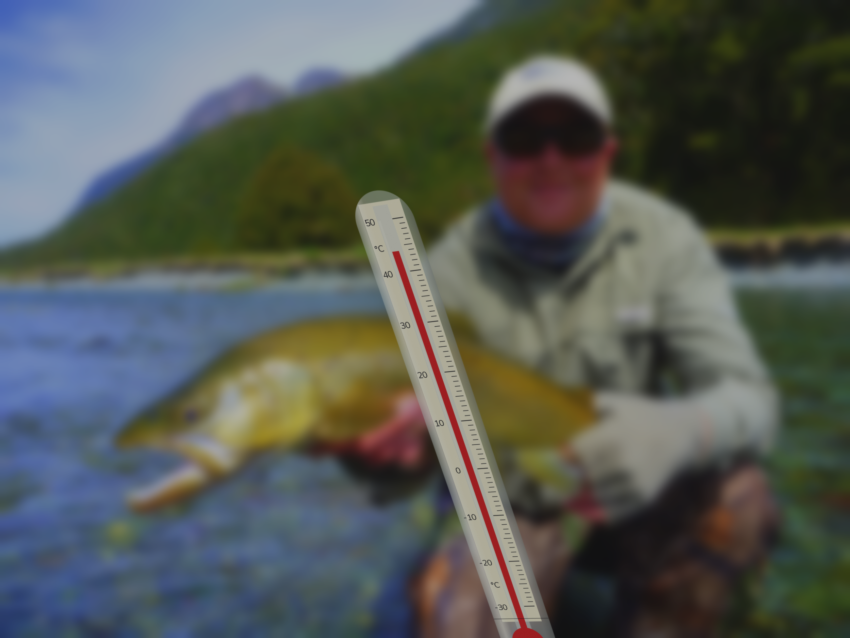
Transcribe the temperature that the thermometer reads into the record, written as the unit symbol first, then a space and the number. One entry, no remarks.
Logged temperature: °C 44
